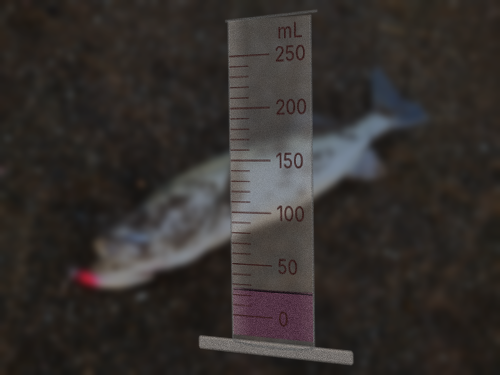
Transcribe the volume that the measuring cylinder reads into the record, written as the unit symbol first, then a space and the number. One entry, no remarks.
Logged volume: mL 25
